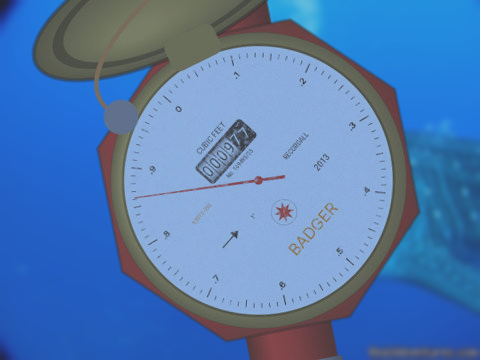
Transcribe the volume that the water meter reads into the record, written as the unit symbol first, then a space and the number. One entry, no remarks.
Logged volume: ft³ 976.86
